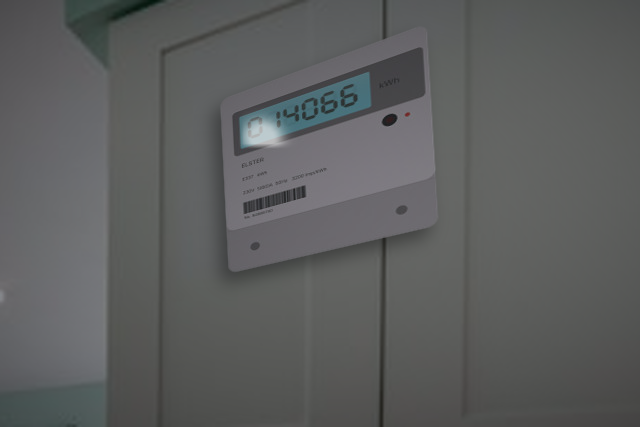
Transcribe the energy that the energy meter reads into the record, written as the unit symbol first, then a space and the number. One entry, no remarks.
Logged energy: kWh 14066
